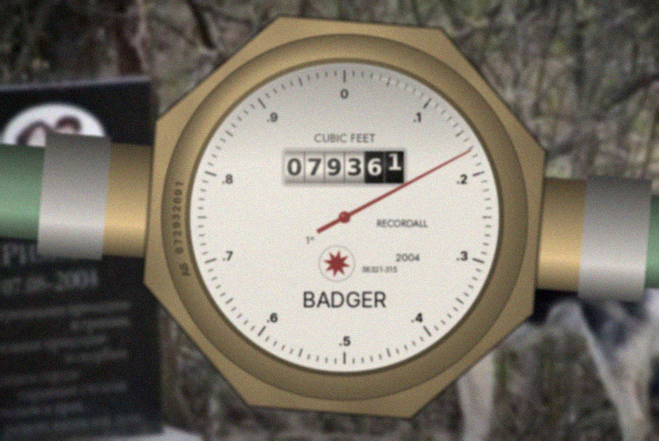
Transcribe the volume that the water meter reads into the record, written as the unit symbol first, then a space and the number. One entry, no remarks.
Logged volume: ft³ 79361.17
